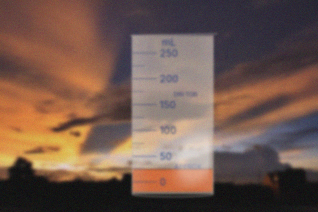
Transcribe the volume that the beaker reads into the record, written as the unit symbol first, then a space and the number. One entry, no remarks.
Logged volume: mL 25
